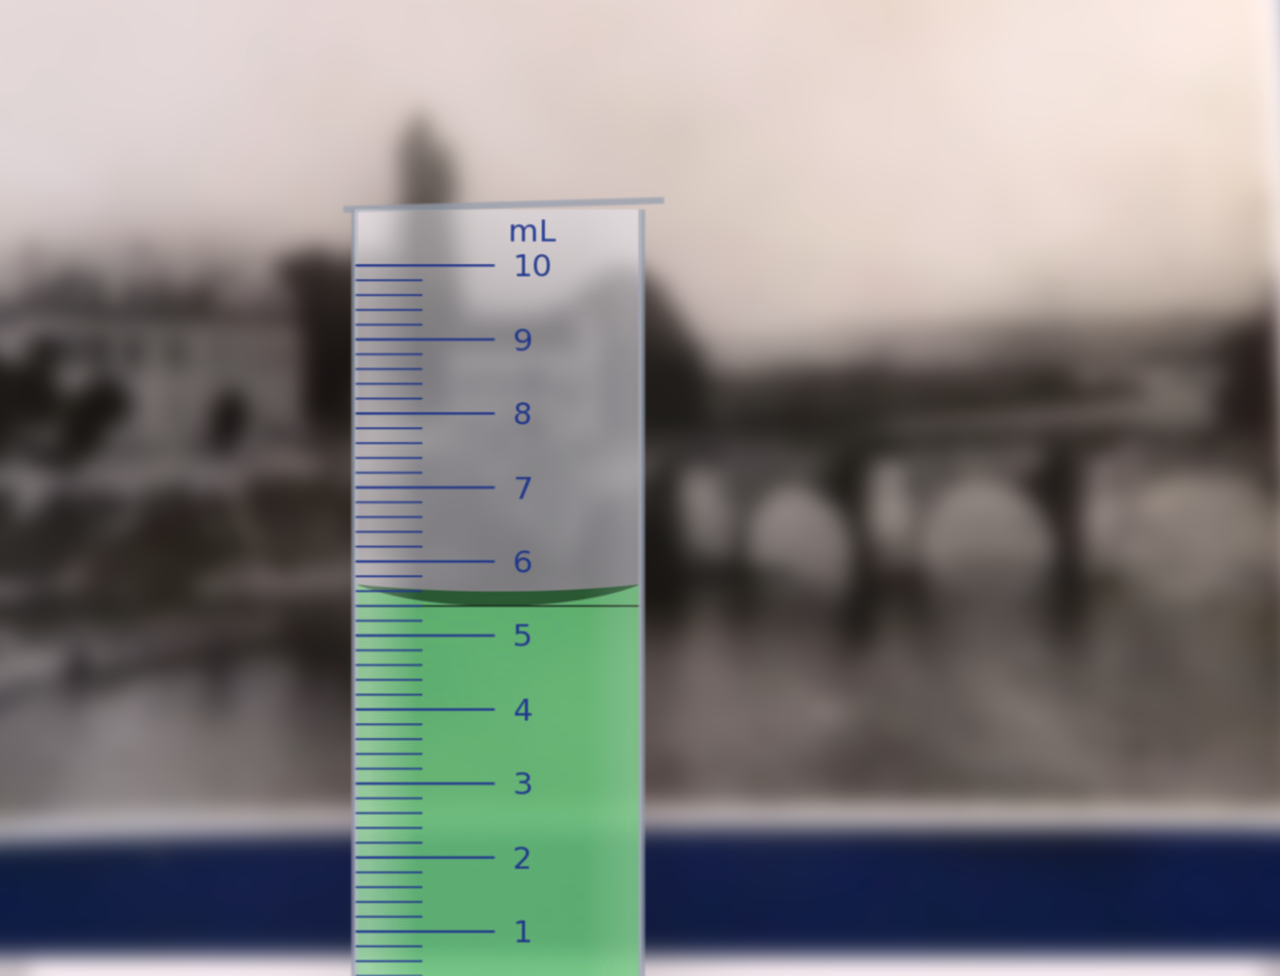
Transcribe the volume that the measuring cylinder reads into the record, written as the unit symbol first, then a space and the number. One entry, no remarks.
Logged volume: mL 5.4
